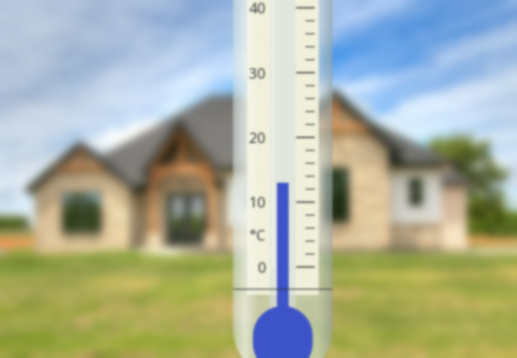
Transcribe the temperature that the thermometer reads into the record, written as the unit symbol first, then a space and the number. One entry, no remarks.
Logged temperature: °C 13
